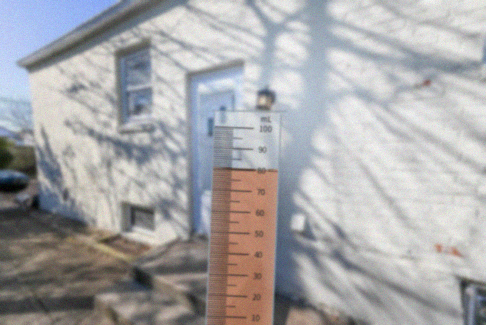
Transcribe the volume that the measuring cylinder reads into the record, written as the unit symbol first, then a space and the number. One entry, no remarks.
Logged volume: mL 80
